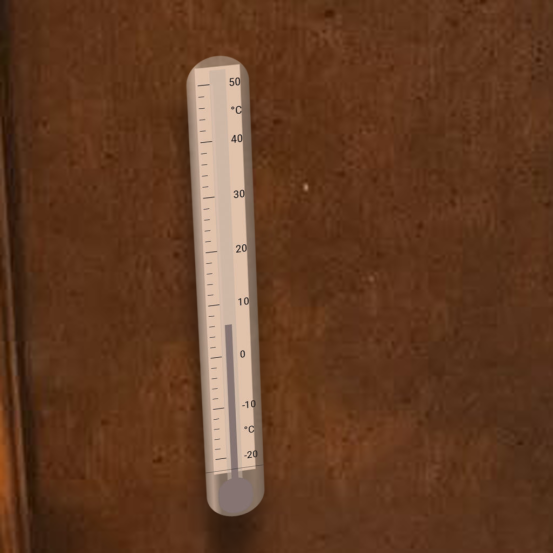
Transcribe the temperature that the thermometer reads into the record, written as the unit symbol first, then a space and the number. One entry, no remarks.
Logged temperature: °C 6
